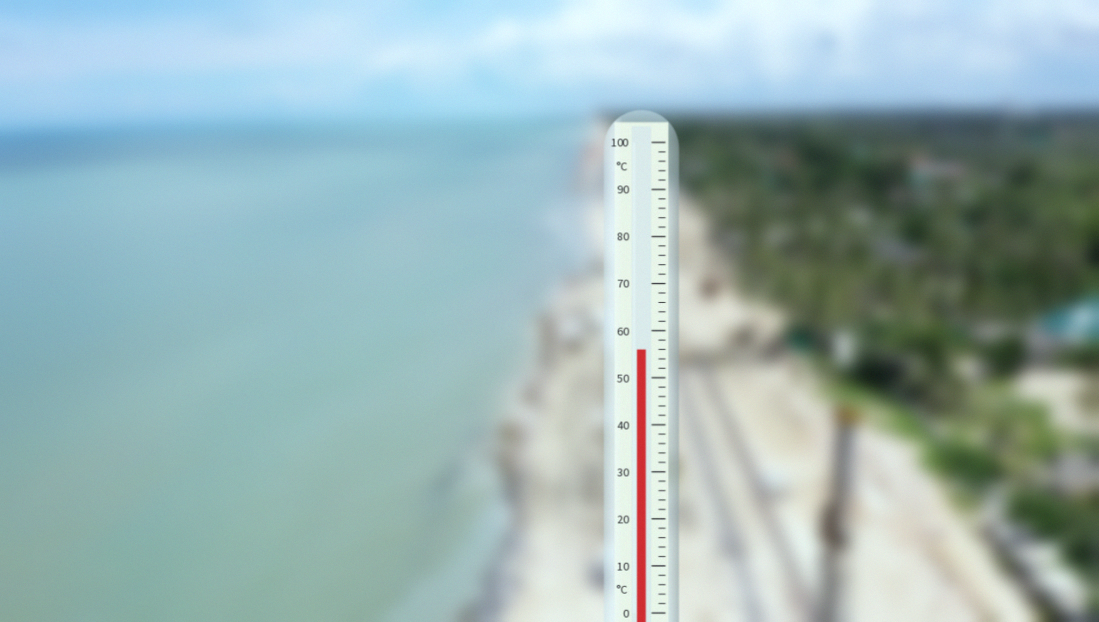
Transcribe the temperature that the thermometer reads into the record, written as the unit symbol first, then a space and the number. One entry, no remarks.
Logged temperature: °C 56
